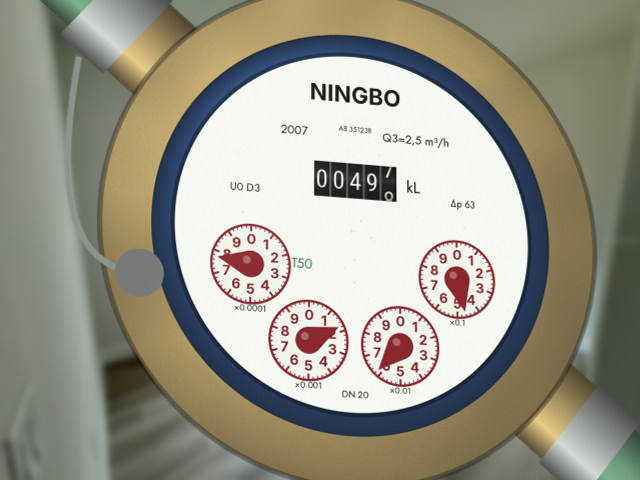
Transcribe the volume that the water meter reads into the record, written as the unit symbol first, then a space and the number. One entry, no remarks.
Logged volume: kL 497.4617
